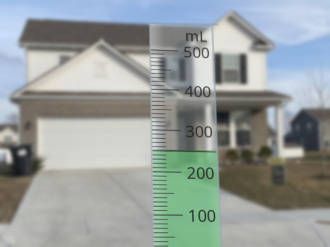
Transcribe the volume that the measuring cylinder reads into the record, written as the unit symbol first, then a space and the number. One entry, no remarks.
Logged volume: mL 250
